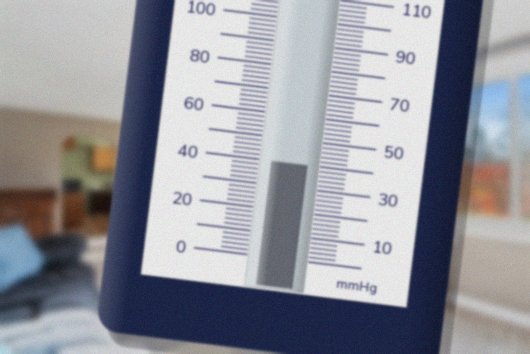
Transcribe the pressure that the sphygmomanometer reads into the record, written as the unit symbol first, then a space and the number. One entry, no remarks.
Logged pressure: mmHg 40
